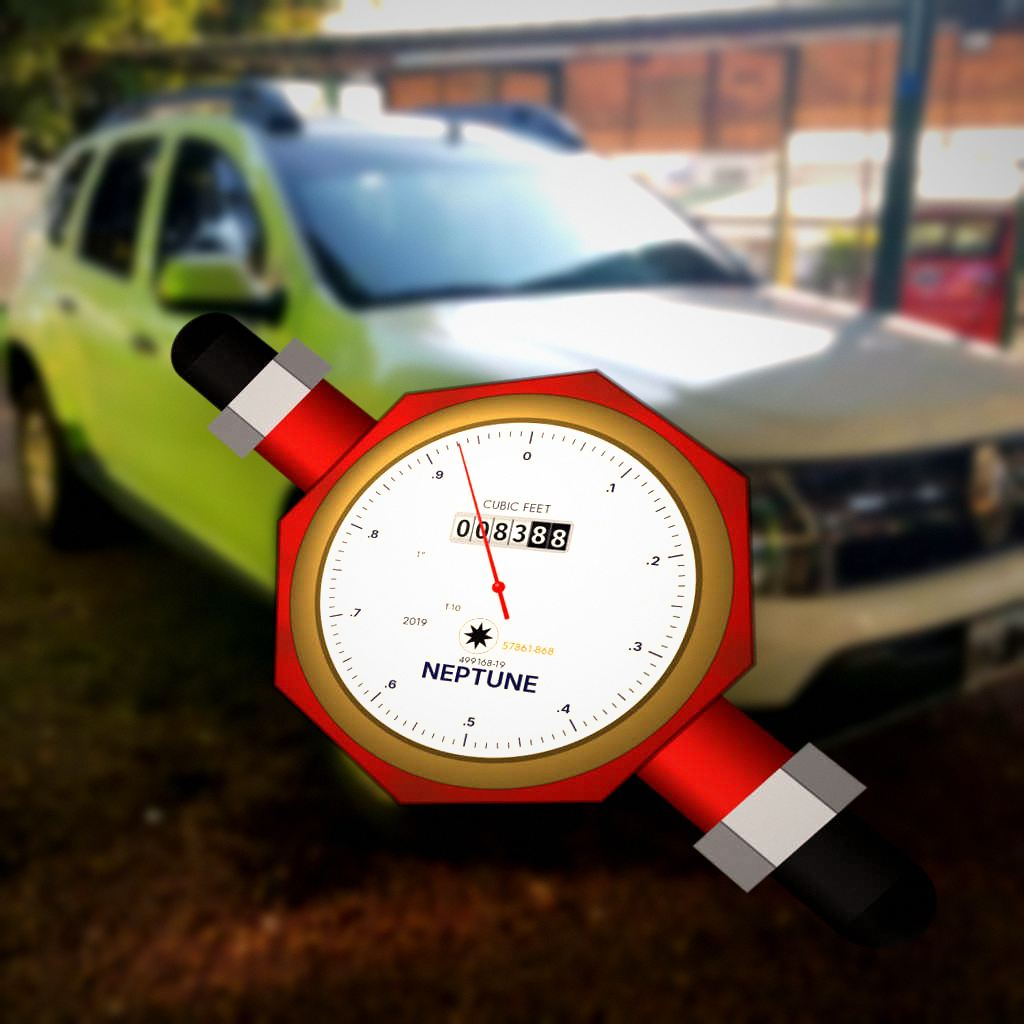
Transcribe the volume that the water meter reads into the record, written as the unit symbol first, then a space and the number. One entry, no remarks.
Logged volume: ft³ 8387.93
